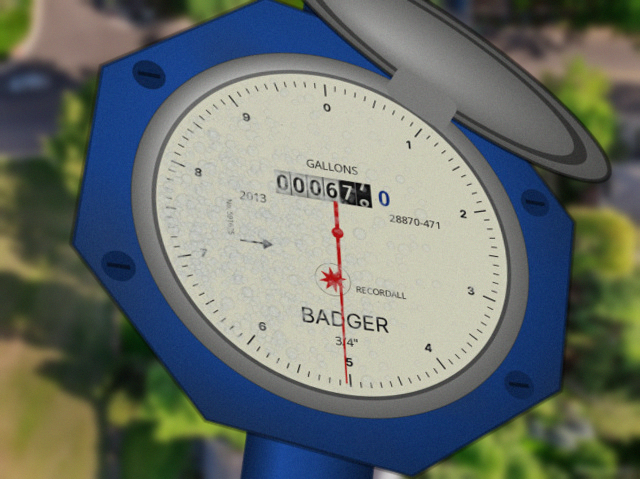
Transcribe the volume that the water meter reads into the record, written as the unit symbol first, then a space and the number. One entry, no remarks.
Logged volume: gal 6775.0
